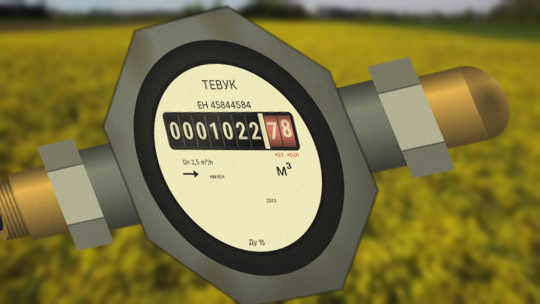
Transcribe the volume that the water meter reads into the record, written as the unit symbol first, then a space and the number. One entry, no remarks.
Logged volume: m³ 1022.78
